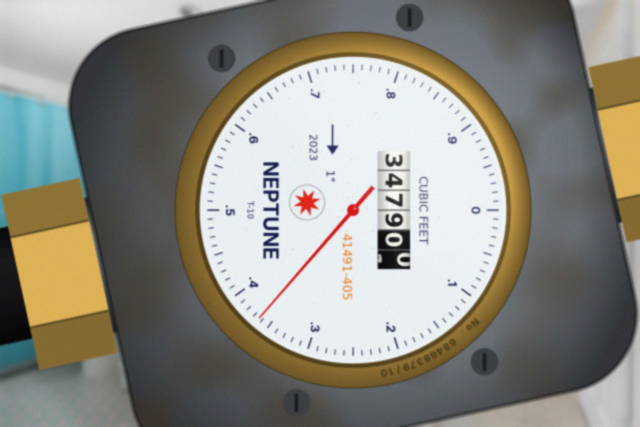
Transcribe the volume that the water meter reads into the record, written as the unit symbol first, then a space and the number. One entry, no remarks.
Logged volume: ft³ 347900.36
